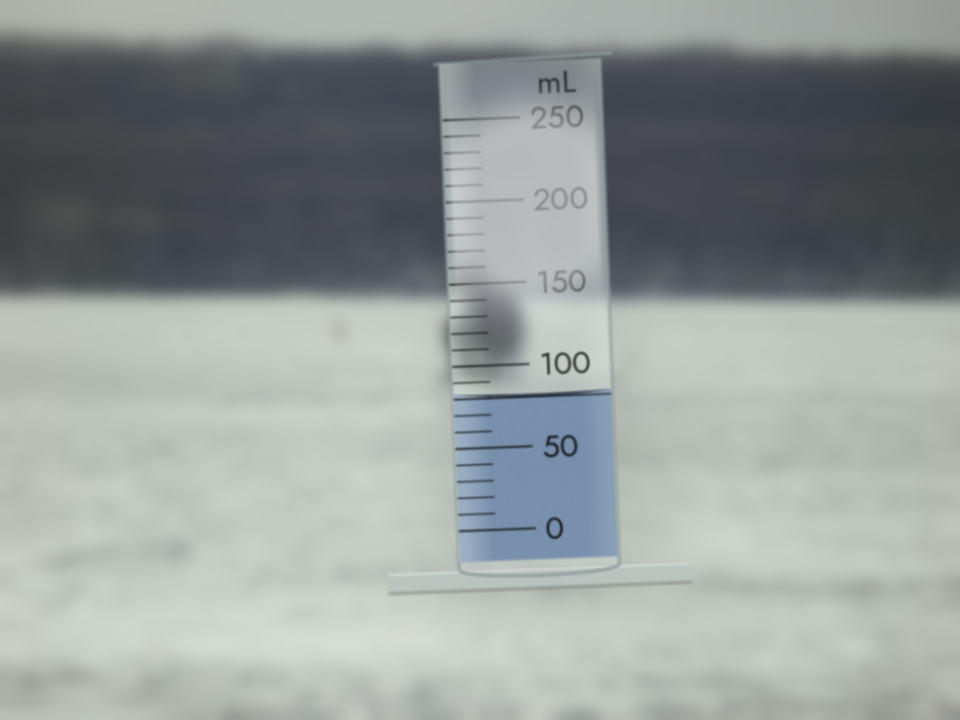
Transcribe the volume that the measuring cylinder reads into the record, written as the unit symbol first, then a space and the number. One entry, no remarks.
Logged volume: mL 80
